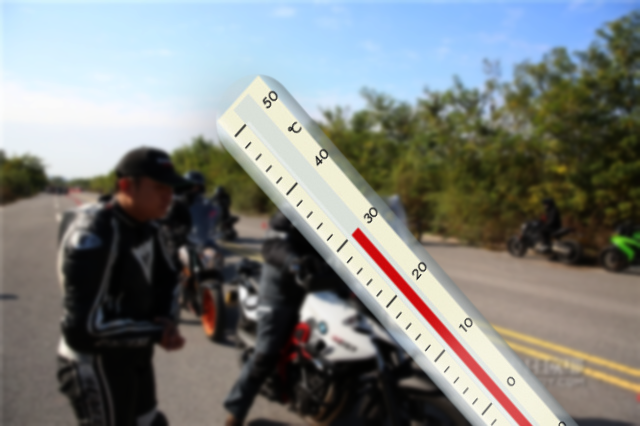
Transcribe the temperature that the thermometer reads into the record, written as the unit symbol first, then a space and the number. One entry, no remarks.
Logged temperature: °C 30
